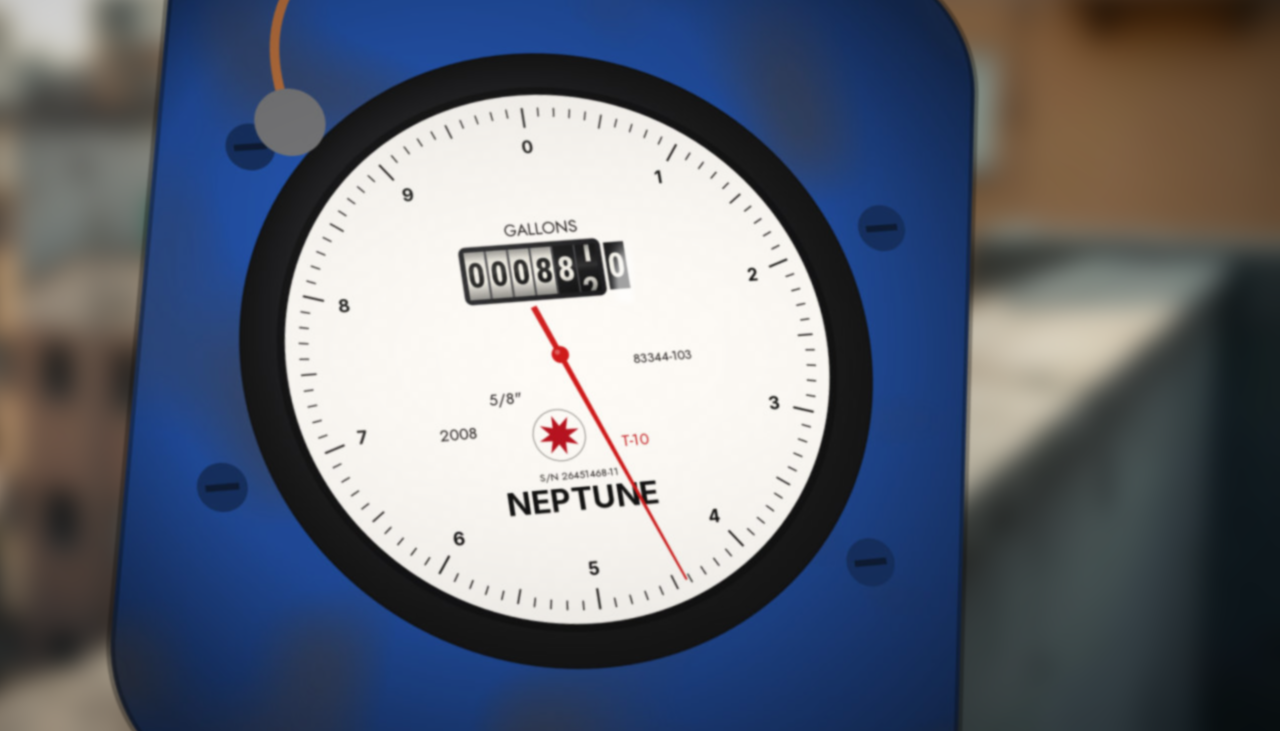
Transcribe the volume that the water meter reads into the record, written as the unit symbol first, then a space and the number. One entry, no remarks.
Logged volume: gal 8814.4
